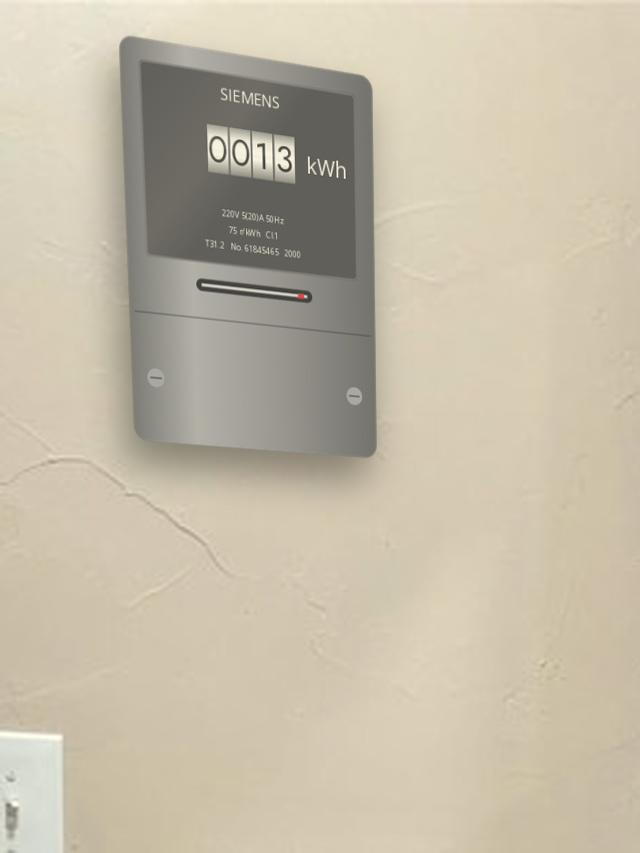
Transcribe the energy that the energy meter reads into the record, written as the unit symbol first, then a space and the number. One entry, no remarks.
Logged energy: kWh 13
